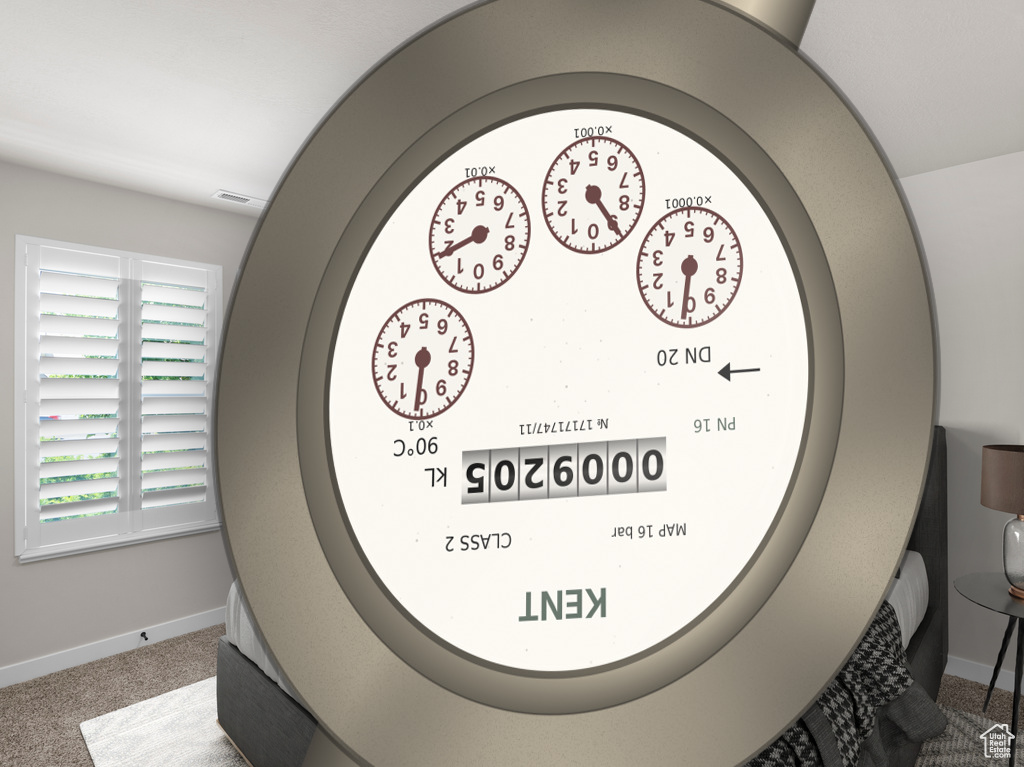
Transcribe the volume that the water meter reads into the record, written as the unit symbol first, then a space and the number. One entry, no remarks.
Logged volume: kL 9205.0190
